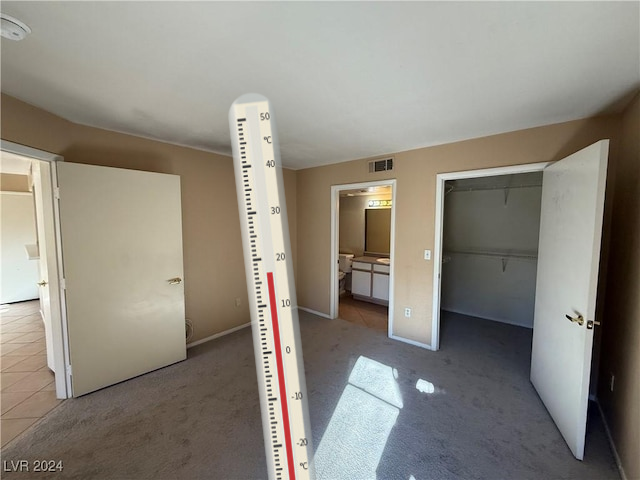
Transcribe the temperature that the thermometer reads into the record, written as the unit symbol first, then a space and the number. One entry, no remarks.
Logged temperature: °C 17
